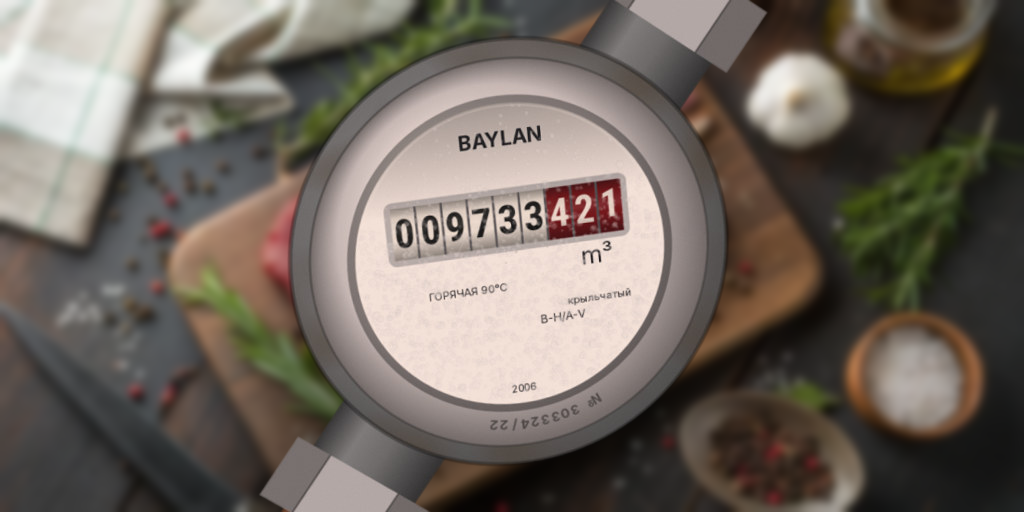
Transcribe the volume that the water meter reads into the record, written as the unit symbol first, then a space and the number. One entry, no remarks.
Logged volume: m³ 9733.421
